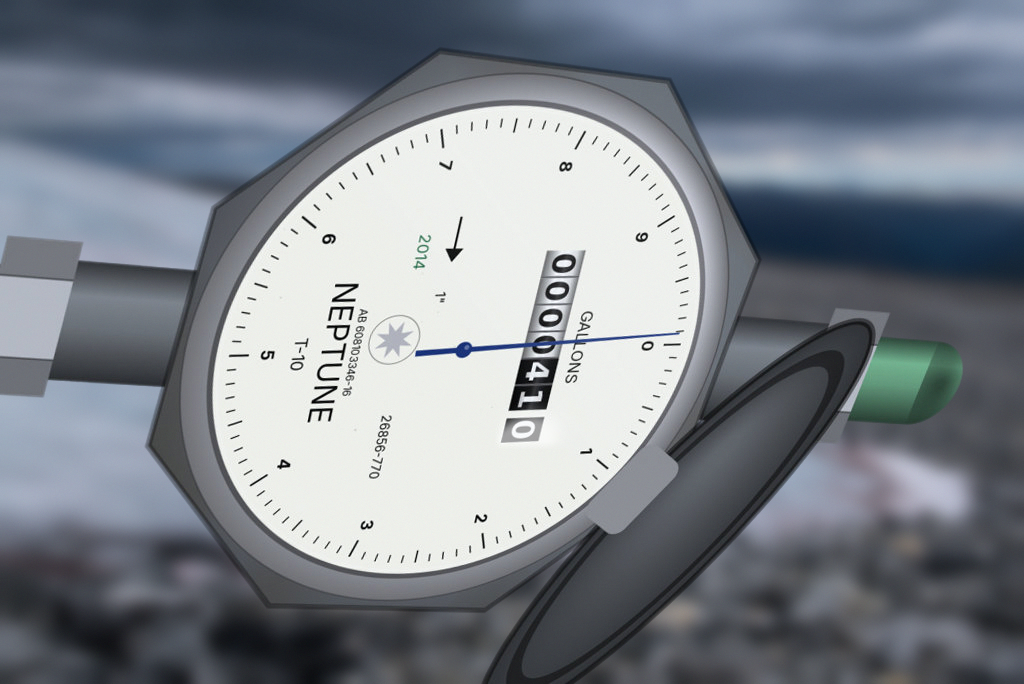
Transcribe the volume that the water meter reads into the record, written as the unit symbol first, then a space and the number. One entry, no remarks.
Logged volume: gal 409.9
